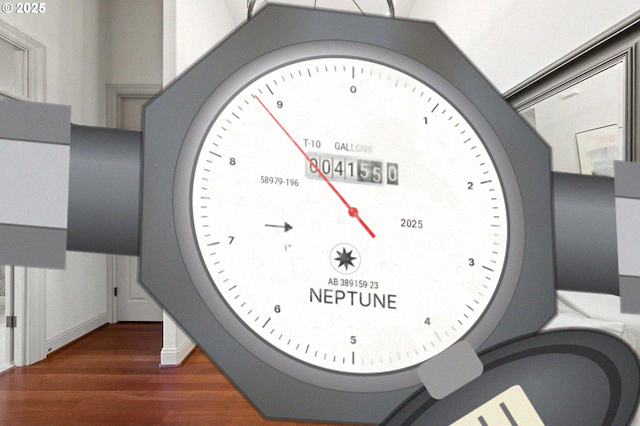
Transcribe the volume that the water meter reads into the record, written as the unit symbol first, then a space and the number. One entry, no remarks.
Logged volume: gal 41548.8
